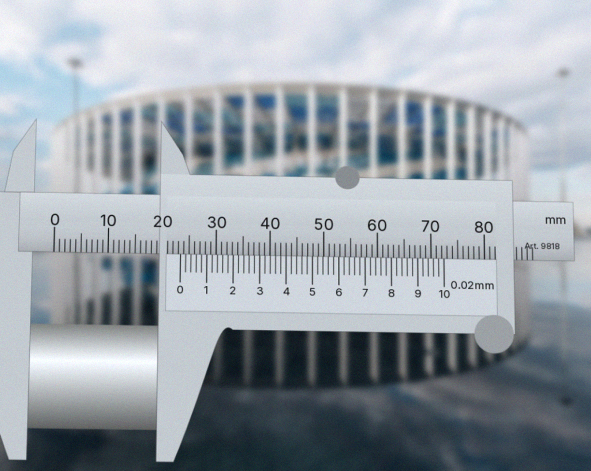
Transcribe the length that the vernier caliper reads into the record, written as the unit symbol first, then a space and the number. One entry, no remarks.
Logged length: mm 23.4
